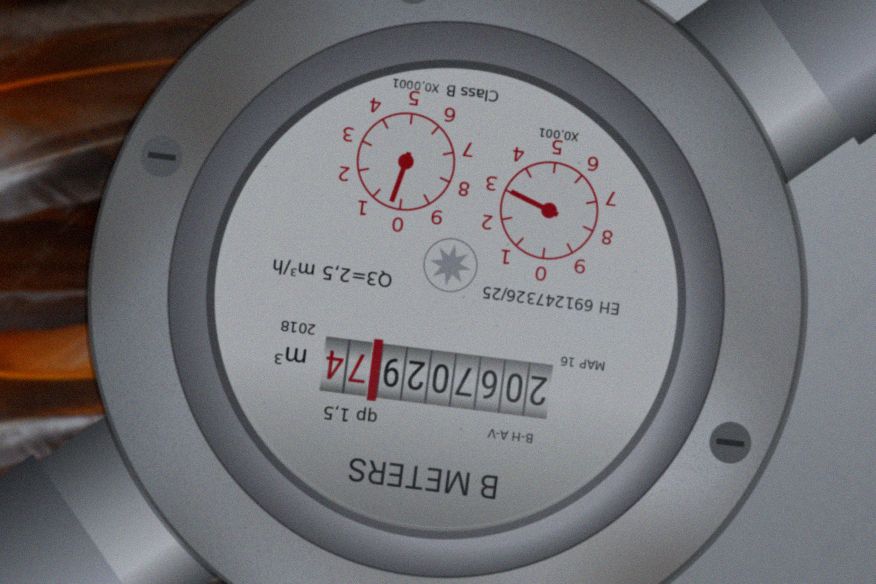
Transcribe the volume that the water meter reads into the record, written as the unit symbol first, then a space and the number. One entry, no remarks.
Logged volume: m³ 2067029.7430
